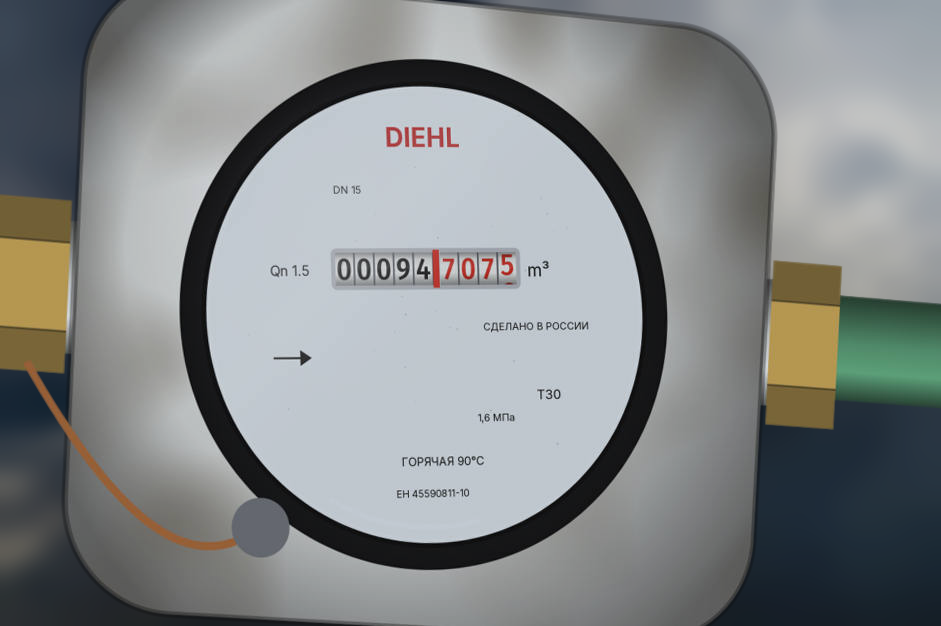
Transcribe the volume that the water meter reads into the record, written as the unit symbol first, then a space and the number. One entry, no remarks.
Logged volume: m³ 94.7075
